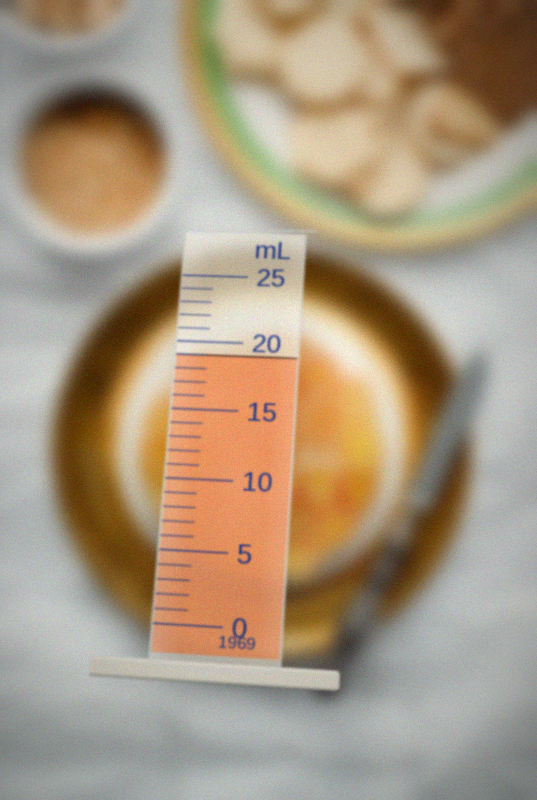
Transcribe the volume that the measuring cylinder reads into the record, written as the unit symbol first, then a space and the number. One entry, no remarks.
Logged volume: mL 19
